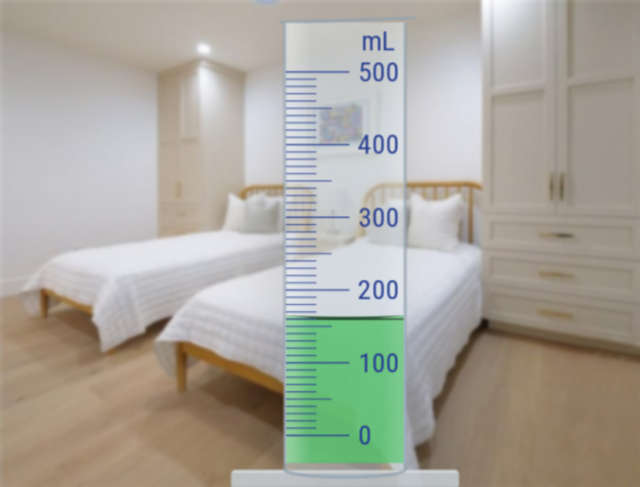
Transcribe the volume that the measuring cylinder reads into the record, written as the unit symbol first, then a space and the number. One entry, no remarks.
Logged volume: mL 160
